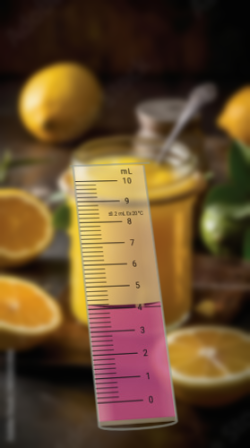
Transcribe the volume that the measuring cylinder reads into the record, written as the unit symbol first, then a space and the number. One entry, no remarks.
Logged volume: mL 4
